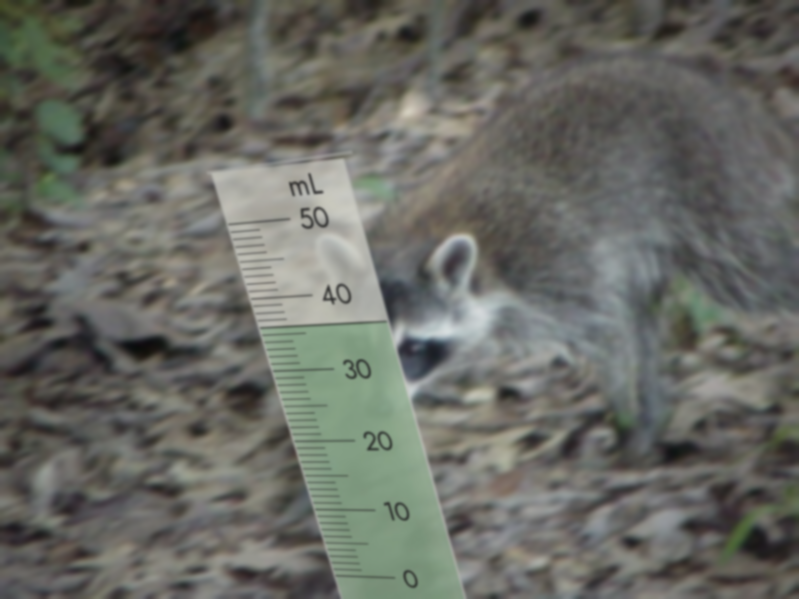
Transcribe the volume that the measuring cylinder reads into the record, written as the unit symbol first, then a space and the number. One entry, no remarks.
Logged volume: mL 36
